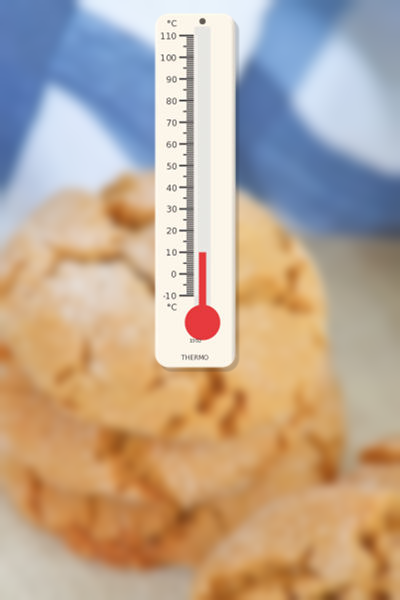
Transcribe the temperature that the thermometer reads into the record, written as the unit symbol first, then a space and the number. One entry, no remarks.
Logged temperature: °C 10
